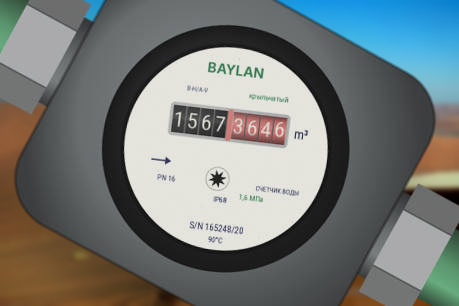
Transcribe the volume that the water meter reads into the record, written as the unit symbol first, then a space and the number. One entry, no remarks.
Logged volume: m³ 1567.3646
